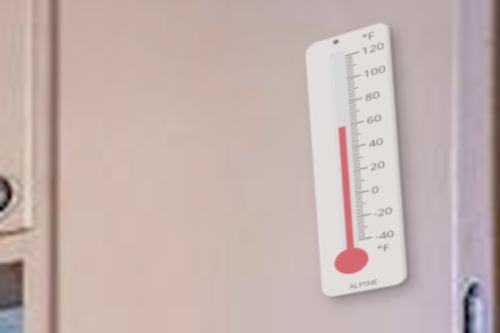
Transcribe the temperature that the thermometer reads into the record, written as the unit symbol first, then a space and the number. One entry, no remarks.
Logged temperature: °F 60
